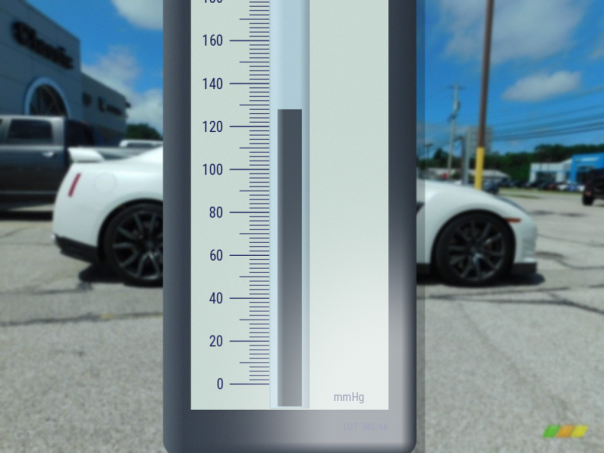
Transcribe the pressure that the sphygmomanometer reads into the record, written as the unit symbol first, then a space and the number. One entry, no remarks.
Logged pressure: mmHg 128
